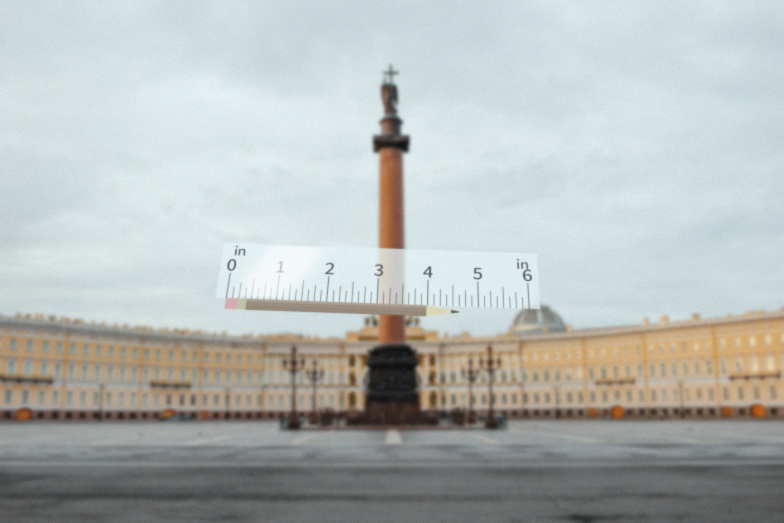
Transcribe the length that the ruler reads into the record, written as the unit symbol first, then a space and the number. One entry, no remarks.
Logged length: in 4.625
